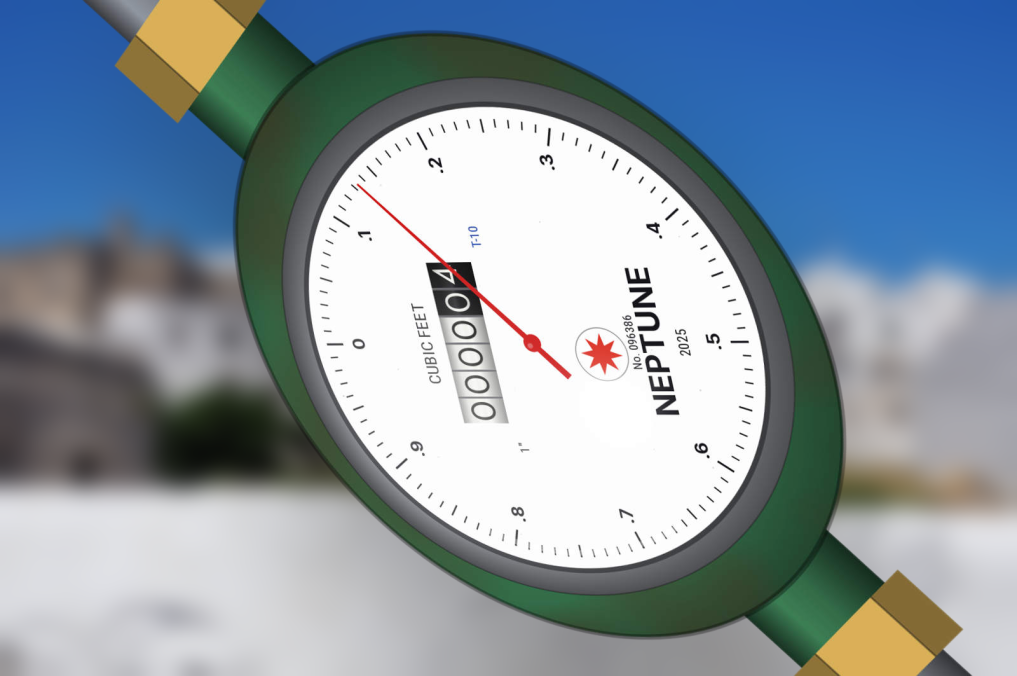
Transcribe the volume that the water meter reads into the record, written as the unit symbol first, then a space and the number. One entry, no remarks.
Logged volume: ft³ 4.13
